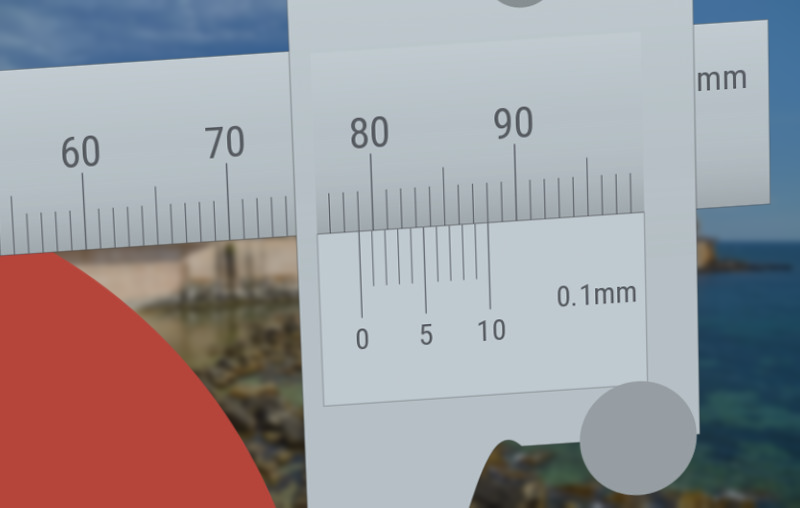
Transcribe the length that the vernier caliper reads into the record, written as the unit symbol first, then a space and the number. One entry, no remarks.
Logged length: mm 79.0
